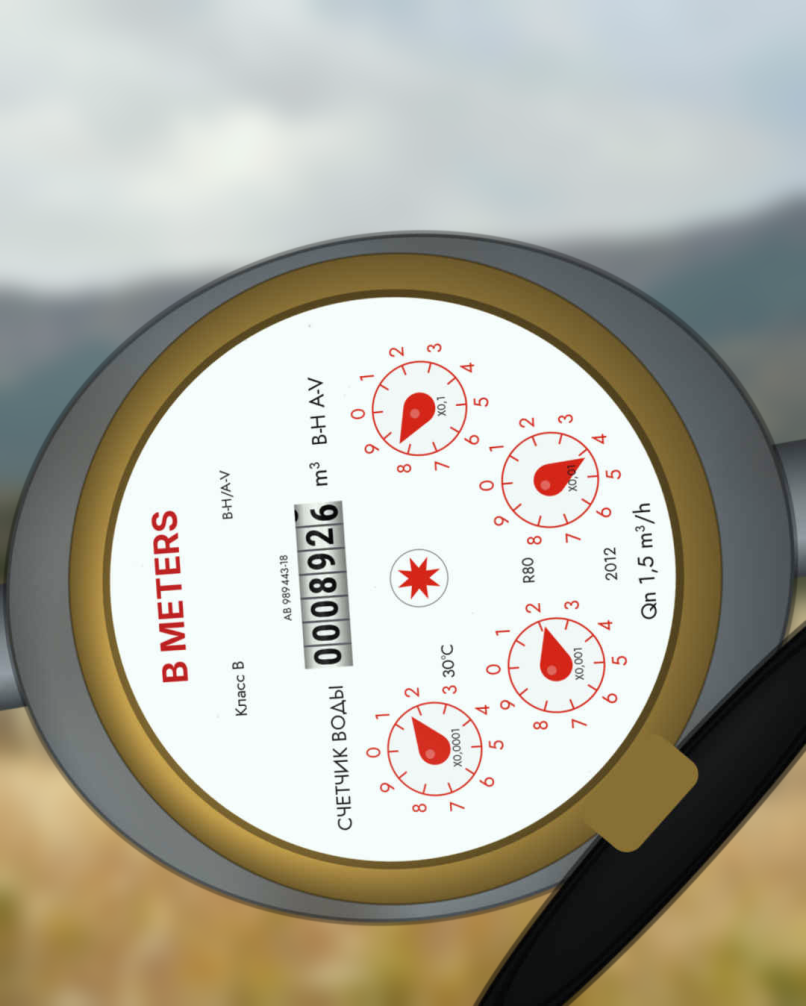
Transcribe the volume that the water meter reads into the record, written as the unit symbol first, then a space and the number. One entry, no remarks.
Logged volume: m³ 8925.8421
